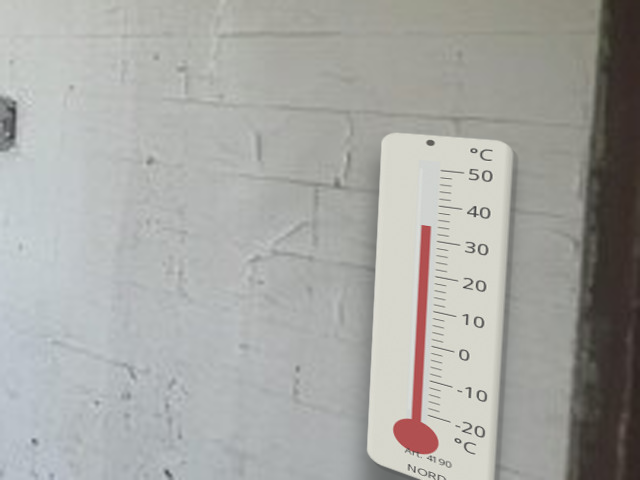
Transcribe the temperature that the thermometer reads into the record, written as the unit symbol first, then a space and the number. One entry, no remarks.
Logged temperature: °C 34
